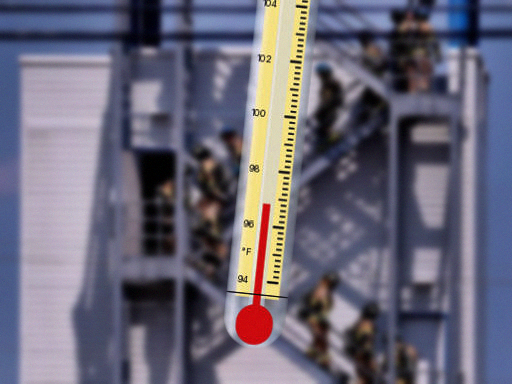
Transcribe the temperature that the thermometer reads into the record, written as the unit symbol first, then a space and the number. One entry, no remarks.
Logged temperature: °F 96.8
